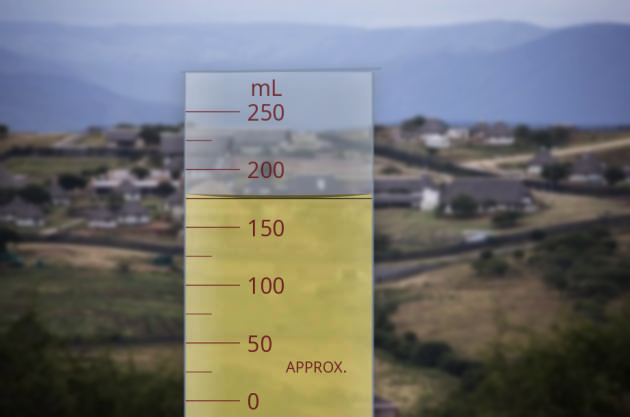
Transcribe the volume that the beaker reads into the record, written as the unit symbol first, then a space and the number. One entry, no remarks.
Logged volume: mL 175
